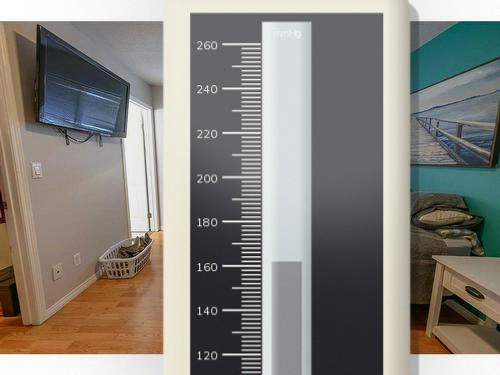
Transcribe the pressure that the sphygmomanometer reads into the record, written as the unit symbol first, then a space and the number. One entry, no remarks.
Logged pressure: mmHg 162
